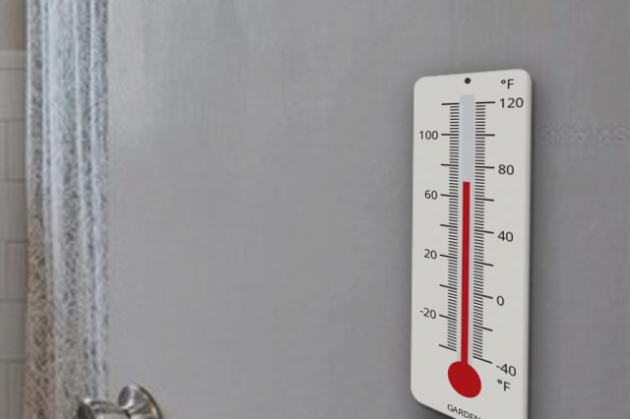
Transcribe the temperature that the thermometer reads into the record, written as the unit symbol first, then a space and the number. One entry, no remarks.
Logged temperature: °F 70
